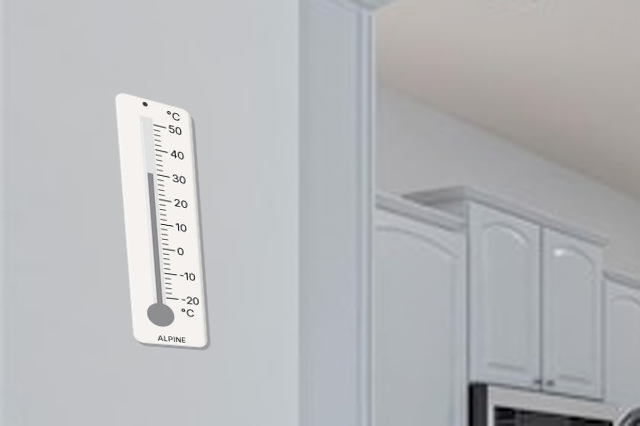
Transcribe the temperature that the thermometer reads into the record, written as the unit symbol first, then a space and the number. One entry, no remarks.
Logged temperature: °C 30
